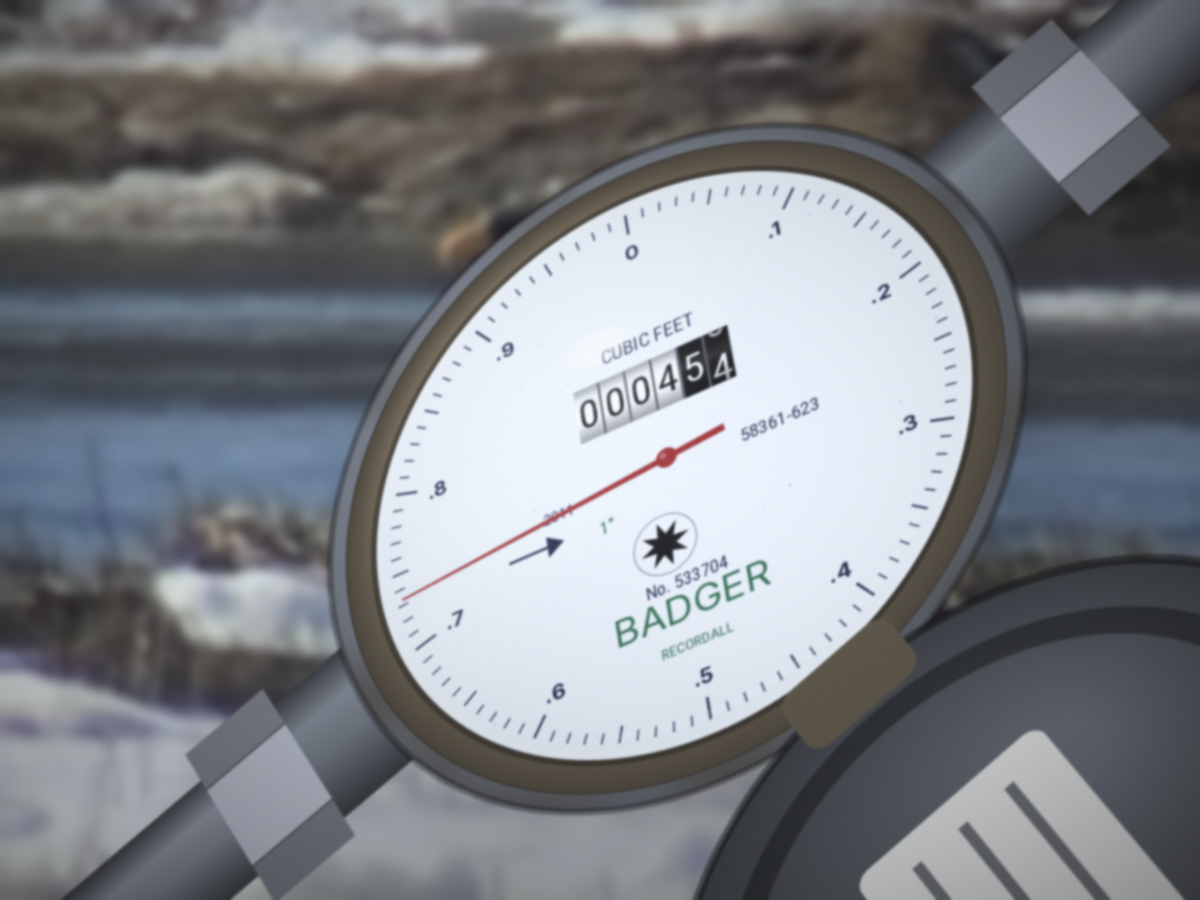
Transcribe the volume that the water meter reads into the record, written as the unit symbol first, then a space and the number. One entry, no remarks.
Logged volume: ft³ 453.73
